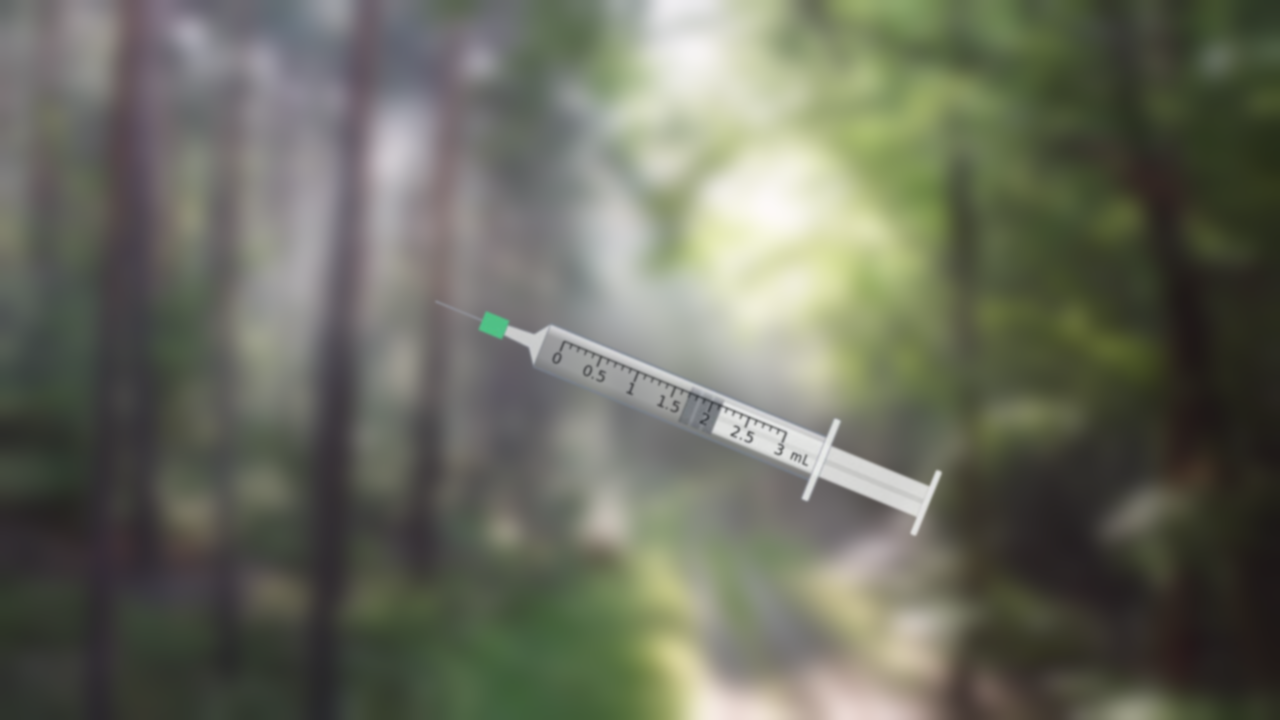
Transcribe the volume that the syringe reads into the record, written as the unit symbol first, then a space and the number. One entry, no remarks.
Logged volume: mL 1.7
